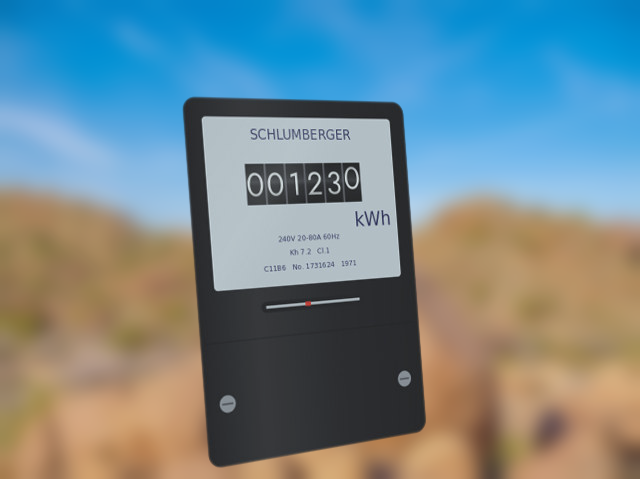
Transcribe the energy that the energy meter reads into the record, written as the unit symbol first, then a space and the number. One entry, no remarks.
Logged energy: kWh 1230
